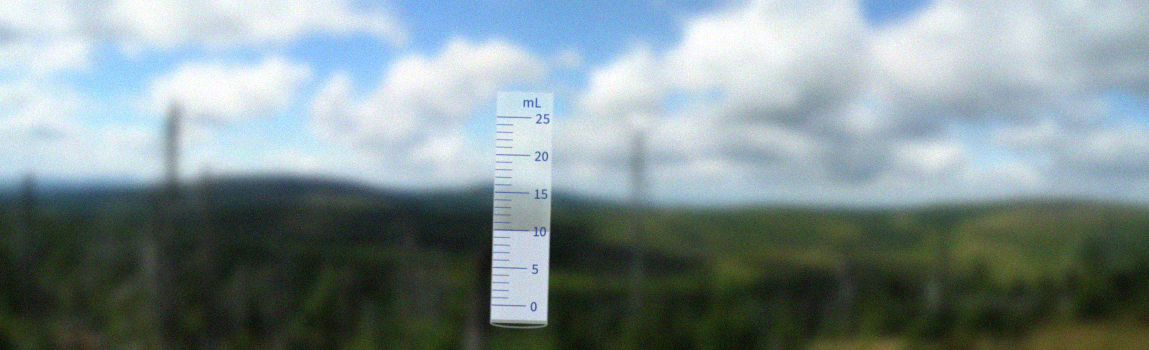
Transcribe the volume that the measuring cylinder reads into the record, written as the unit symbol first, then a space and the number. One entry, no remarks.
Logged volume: mL 10
